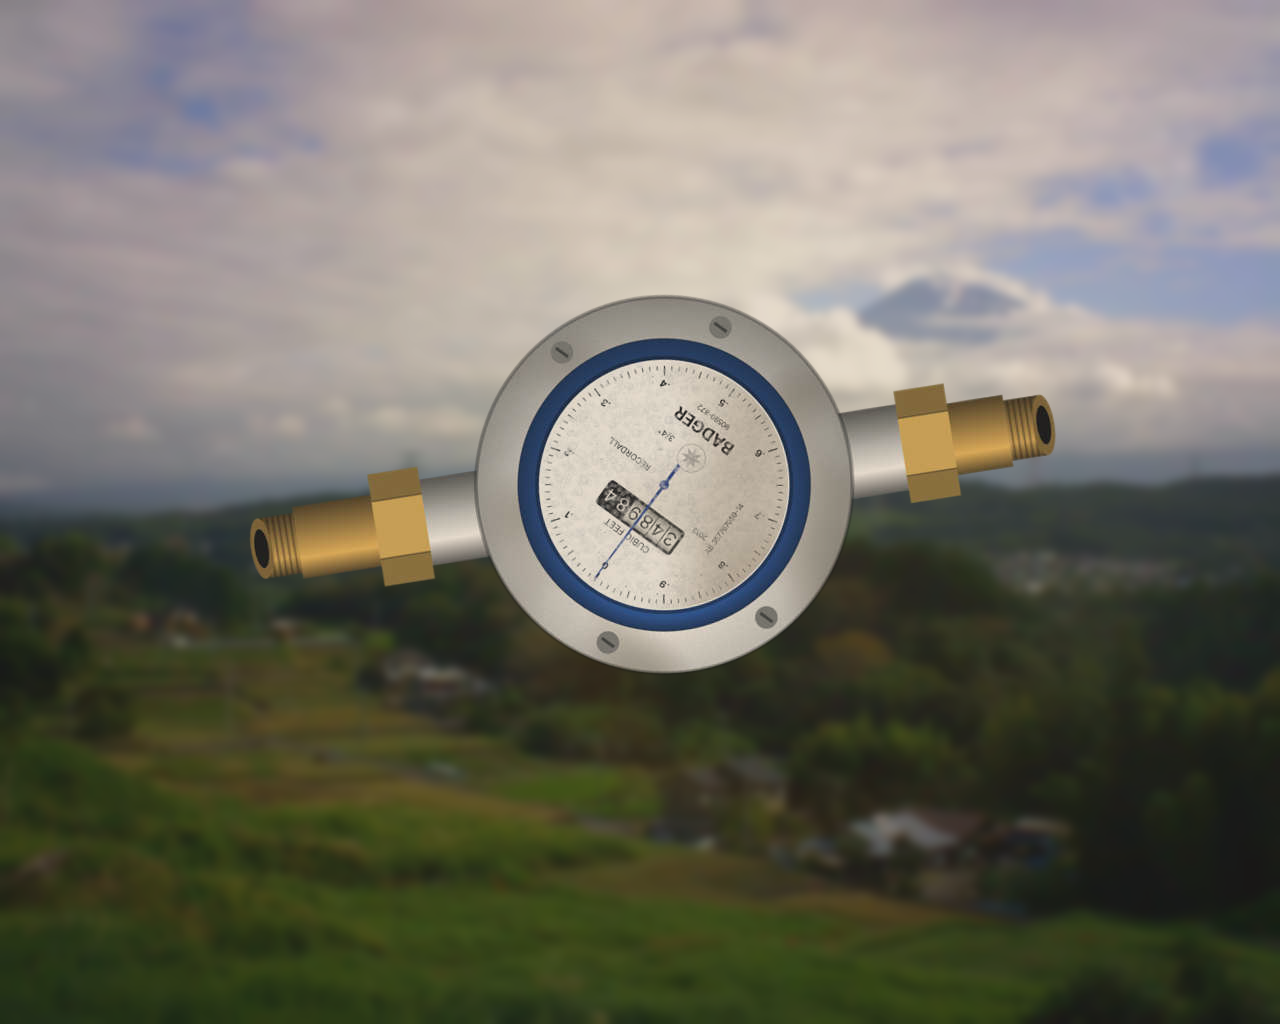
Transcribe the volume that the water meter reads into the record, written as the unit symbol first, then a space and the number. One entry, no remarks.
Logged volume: ft³ 348984.00
